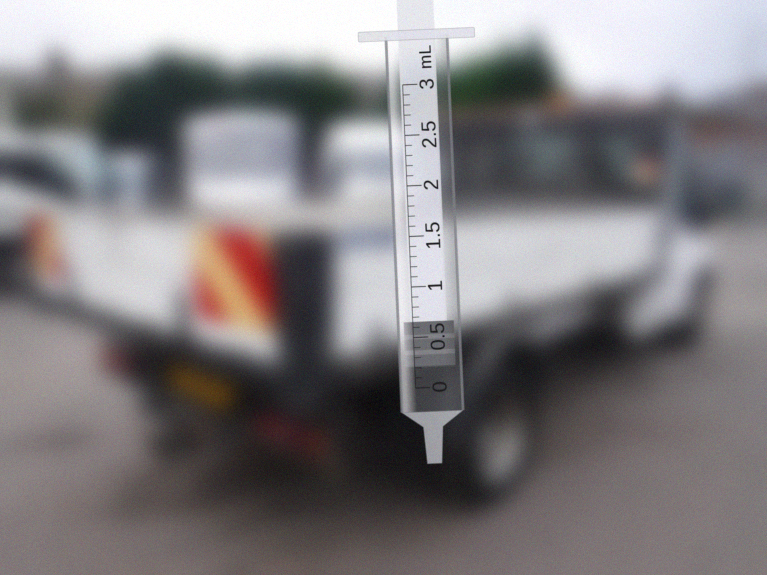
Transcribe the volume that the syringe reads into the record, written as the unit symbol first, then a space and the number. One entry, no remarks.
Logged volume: mL 0.2
